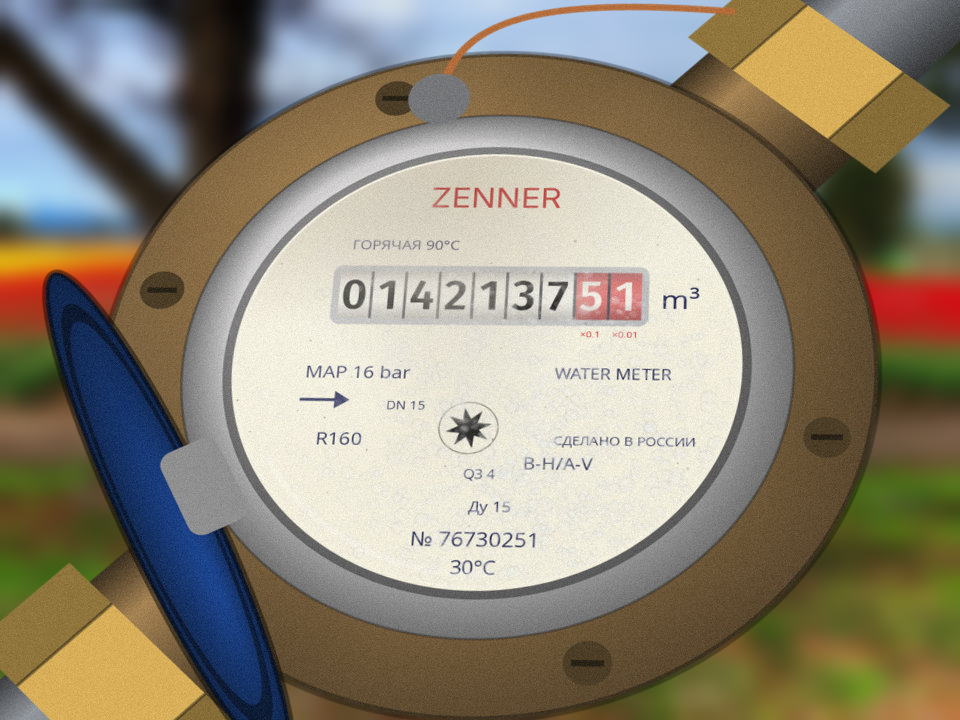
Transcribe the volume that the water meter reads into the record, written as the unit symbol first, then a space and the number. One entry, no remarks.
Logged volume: m³ 142137.51
